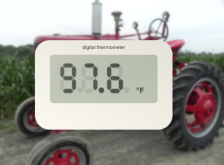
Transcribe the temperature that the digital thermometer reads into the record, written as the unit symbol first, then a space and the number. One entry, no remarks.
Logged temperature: °F 97.6
